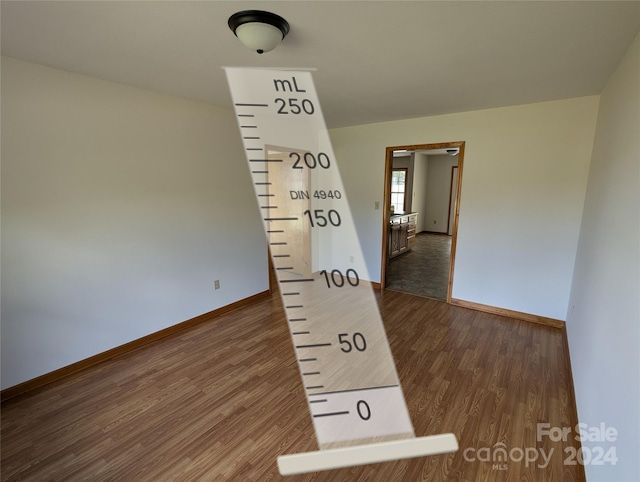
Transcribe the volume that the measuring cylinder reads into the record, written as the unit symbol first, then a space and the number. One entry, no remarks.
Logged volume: mL 15
